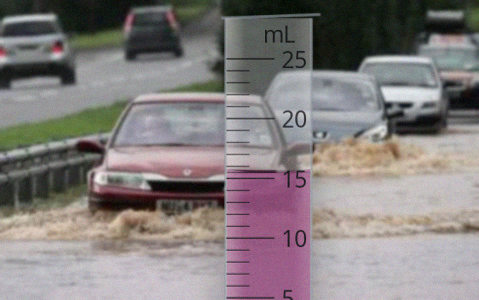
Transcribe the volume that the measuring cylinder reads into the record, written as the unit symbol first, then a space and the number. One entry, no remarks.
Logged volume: mL 15.5
